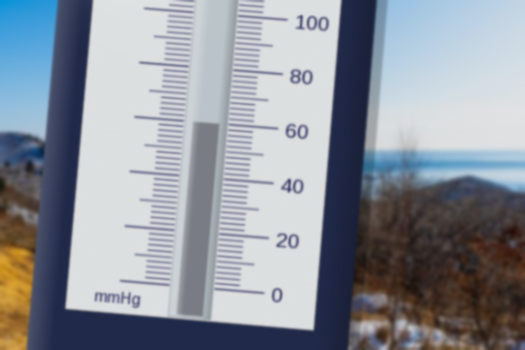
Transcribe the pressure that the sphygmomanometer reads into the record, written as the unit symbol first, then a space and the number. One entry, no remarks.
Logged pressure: mmHg 60
